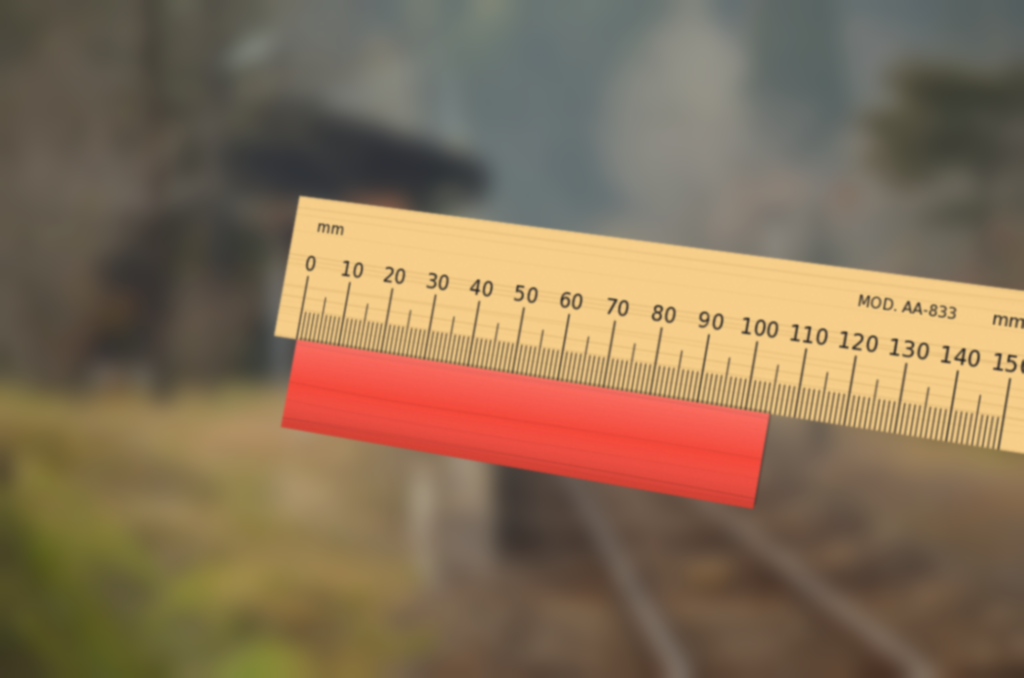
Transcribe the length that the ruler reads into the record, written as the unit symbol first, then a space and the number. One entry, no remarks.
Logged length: mm 105
